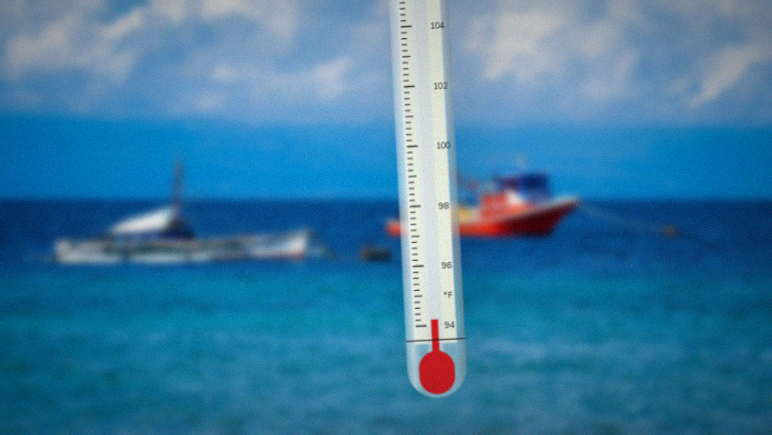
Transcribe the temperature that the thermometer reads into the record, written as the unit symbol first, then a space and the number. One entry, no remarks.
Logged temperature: °F 94.2
